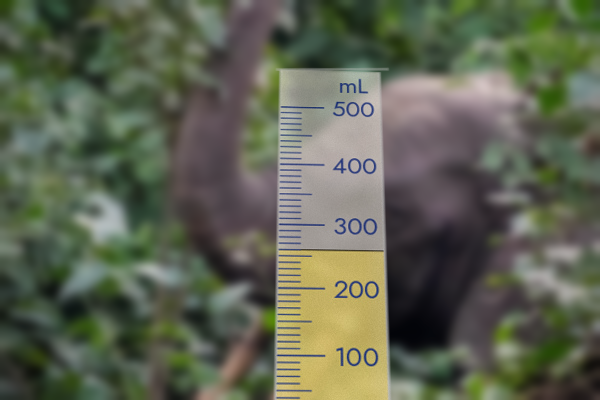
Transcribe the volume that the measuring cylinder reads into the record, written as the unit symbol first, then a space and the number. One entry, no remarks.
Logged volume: mL 260
